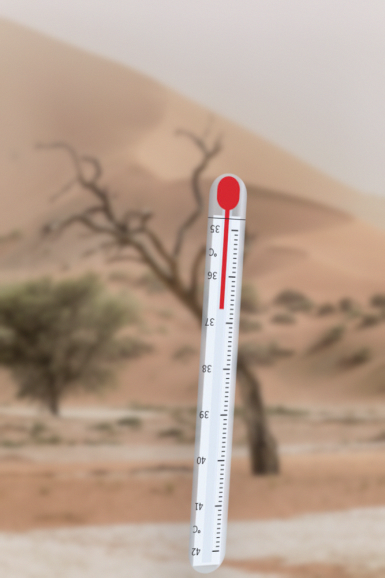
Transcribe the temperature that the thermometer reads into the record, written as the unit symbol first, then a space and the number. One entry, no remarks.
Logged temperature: °C 36.7
